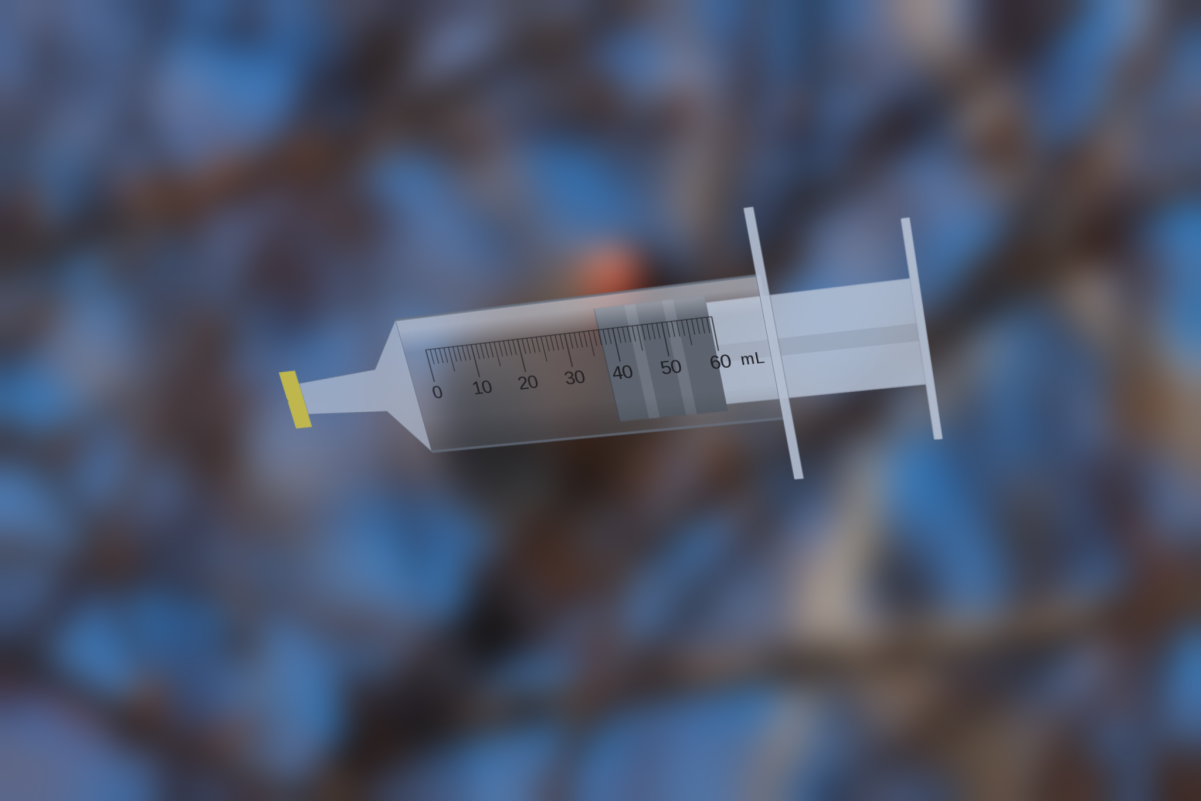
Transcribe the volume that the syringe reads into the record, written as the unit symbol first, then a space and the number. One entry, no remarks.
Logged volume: mL 37
